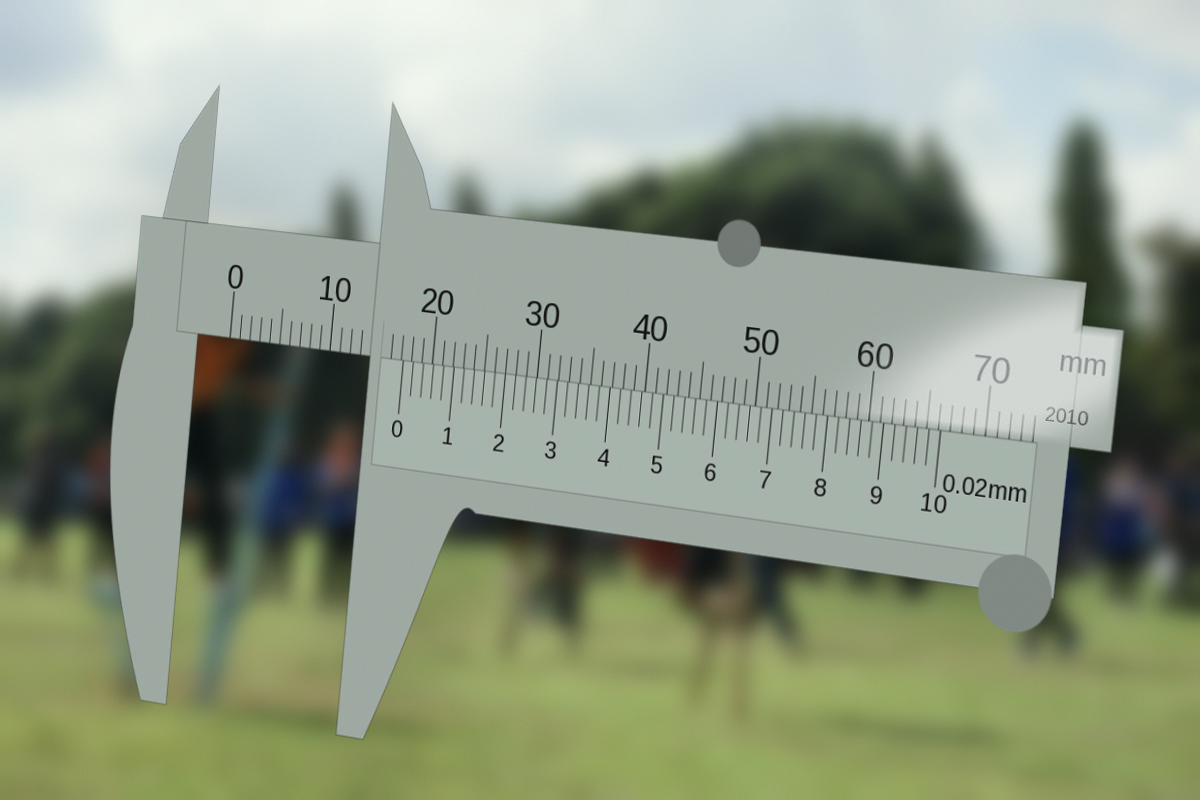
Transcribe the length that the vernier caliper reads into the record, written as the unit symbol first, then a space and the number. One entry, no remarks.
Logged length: mm 17.2
